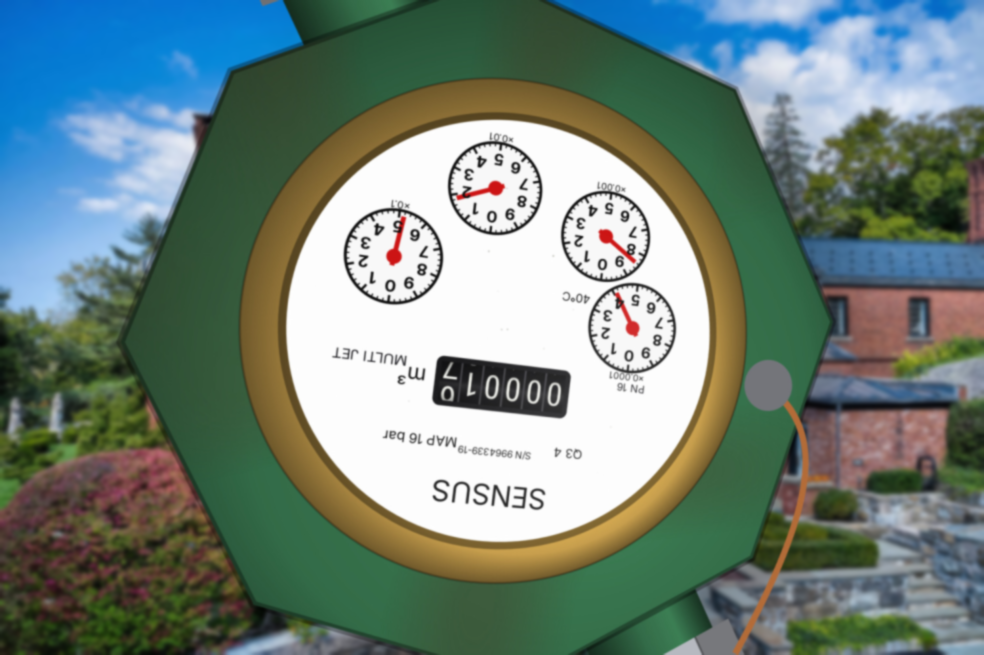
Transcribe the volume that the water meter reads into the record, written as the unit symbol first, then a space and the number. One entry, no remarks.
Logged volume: m³ 16.5184
